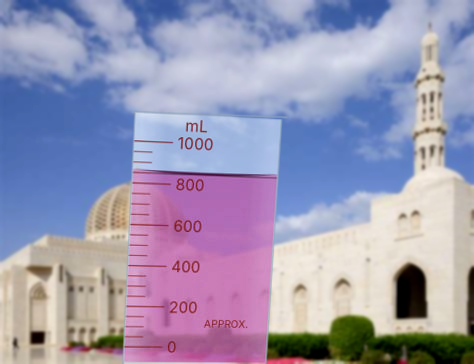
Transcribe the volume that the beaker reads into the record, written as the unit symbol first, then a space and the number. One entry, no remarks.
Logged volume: mL 850
